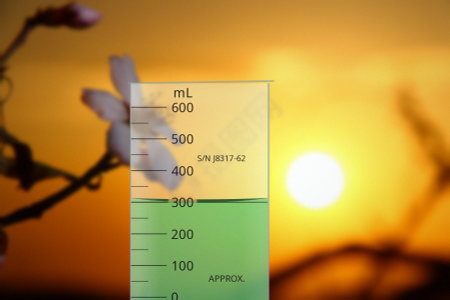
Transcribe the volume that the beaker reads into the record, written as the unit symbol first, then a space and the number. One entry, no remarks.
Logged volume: mL 300
